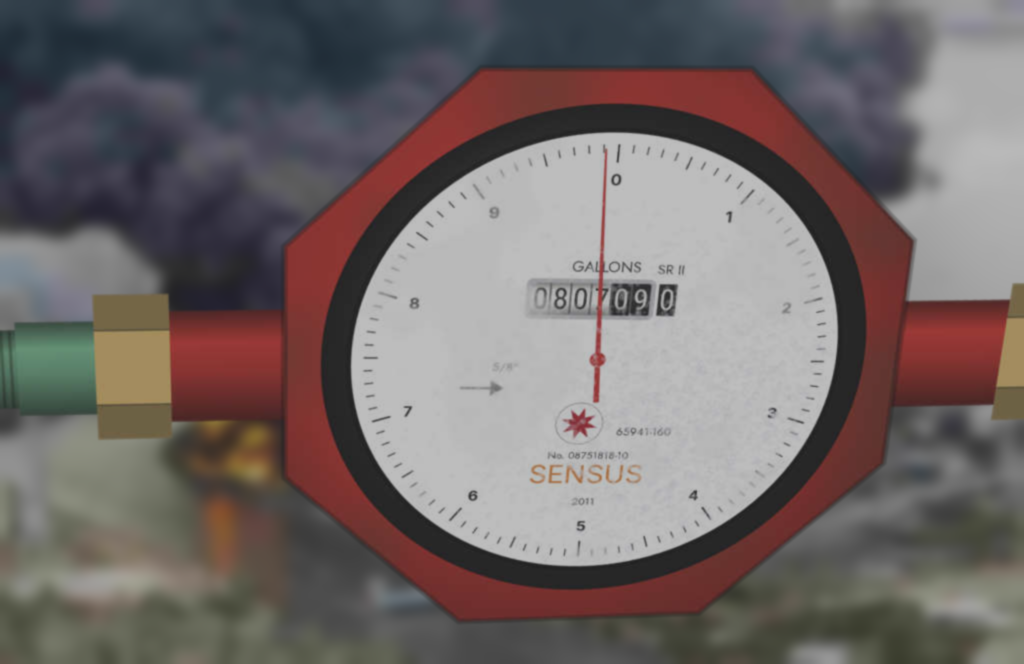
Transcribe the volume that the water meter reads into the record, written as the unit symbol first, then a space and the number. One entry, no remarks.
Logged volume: gal 807089.9
